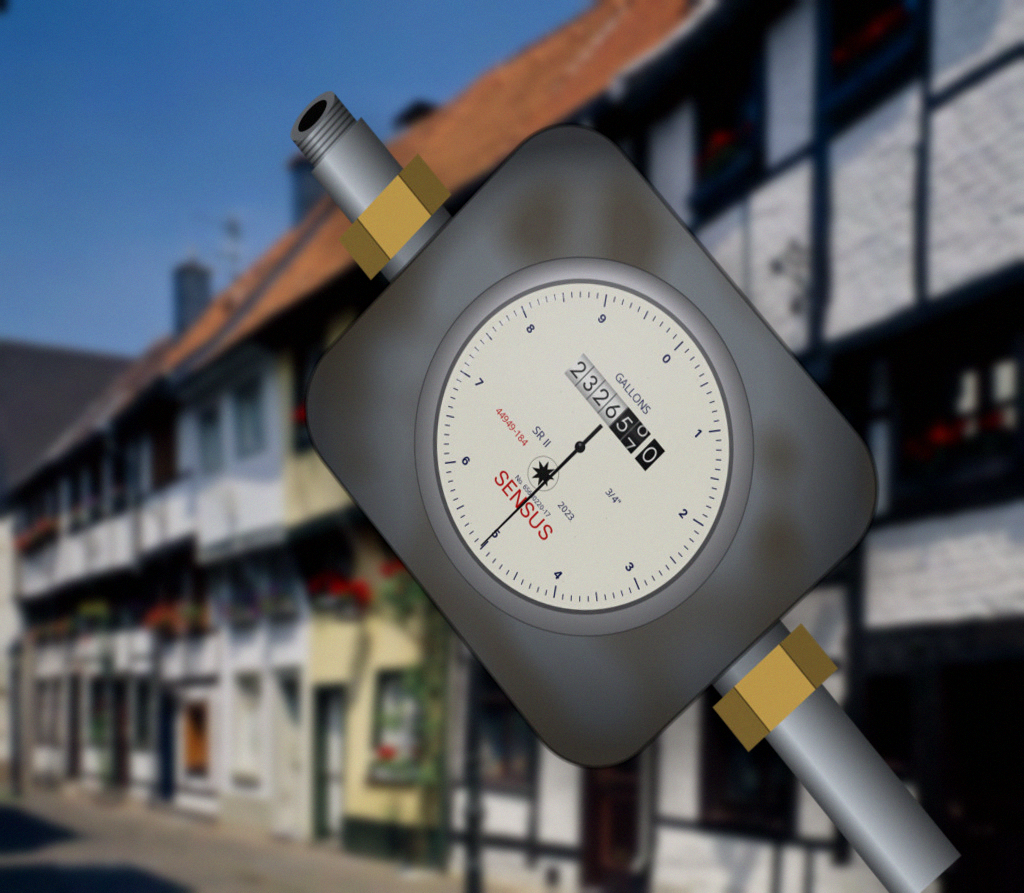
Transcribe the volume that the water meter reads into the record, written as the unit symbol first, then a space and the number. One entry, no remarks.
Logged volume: gal 2326565.0
